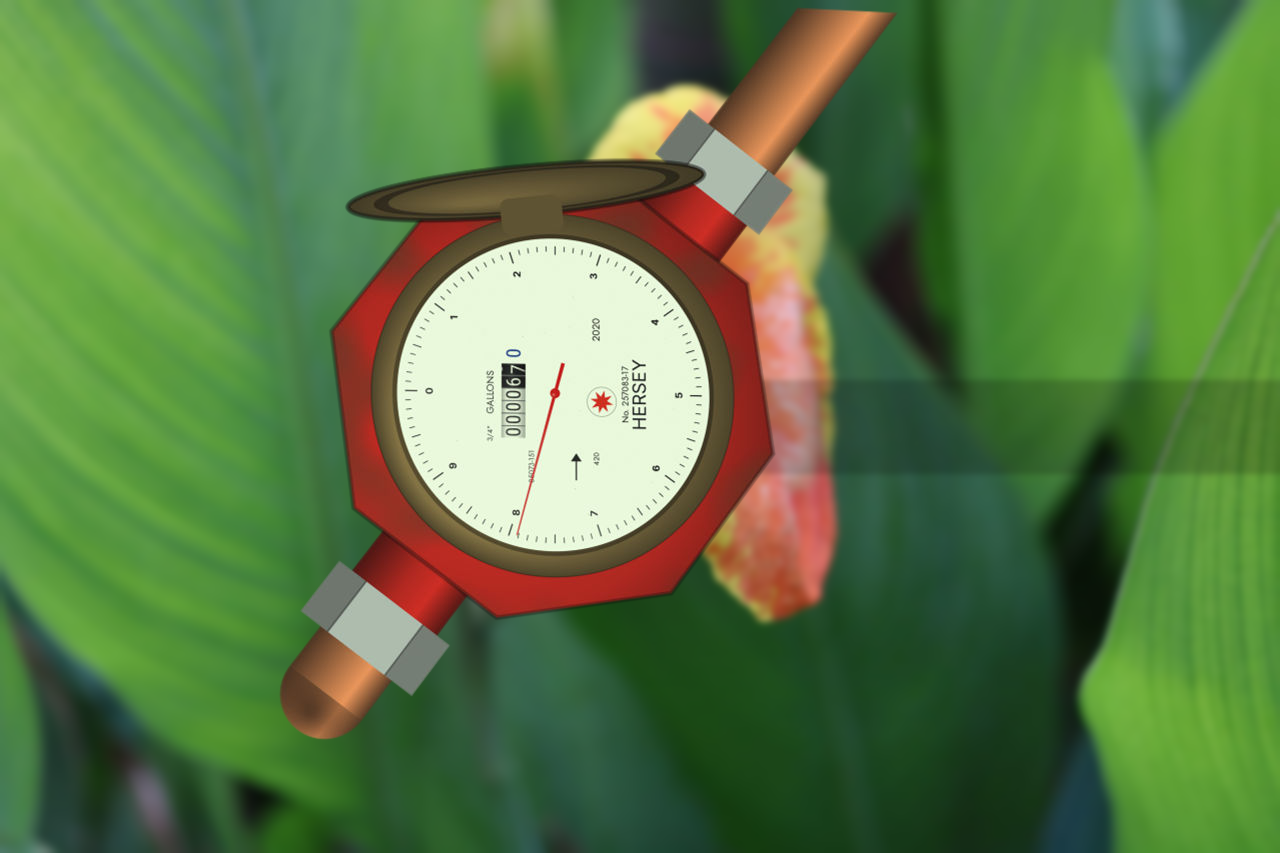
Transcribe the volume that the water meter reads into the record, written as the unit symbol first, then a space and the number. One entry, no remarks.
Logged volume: gal 667.9
